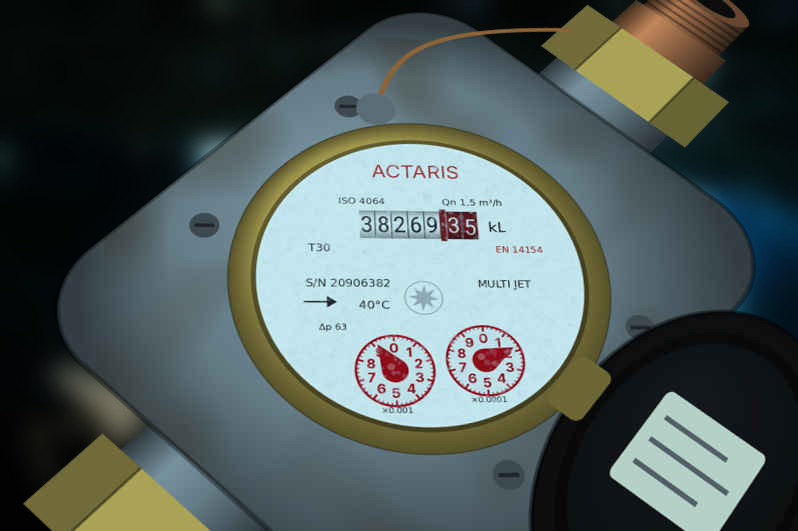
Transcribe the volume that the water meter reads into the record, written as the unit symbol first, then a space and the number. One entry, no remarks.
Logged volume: kL 38269.3491
